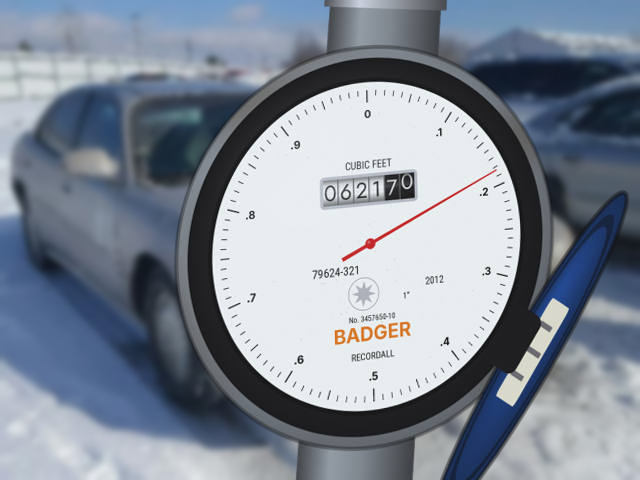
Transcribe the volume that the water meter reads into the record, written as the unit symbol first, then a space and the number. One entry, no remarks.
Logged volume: ft³ 62170.18
